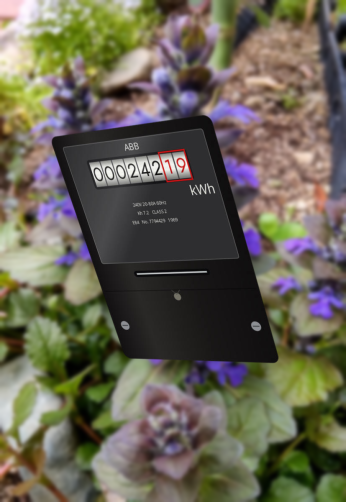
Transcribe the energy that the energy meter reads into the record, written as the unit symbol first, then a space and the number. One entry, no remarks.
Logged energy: kWh 242.19
